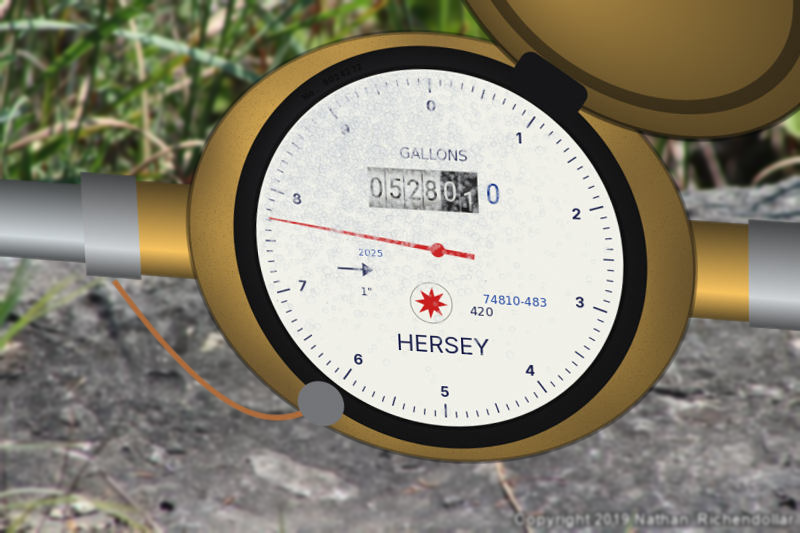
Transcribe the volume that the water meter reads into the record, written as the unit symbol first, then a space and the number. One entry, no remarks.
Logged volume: gal 528007.7
